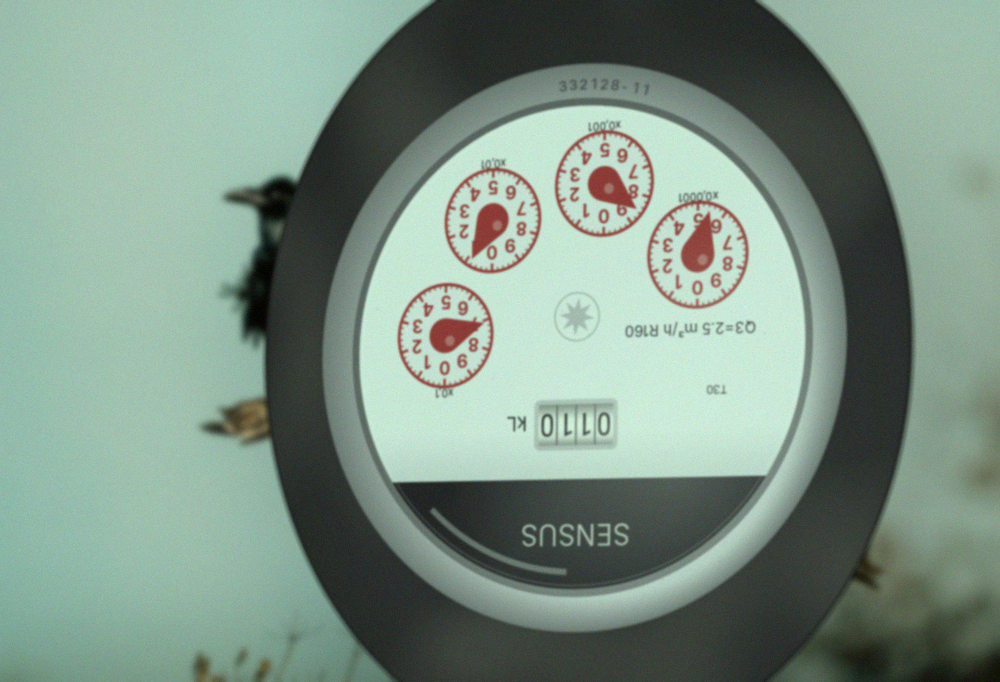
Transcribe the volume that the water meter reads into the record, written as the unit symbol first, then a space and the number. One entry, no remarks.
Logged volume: kL 110.7085
